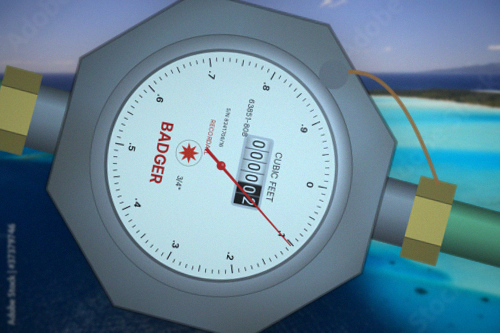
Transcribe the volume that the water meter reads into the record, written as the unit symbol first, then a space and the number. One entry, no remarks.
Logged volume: ft³ 2.10
